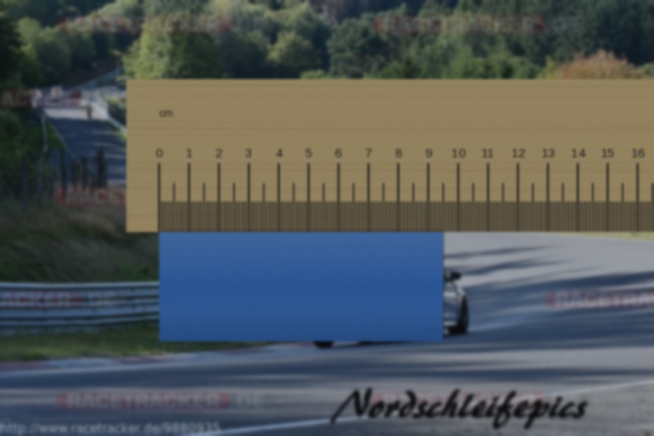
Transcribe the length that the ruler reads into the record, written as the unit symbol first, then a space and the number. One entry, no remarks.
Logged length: cm 9.5
